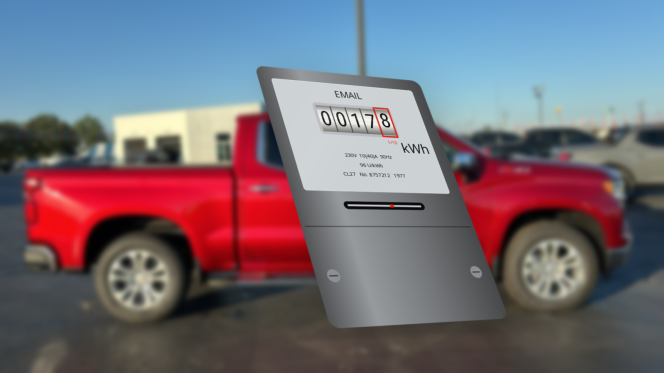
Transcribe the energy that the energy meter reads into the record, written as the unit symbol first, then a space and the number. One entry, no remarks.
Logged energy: kWh 17.8
